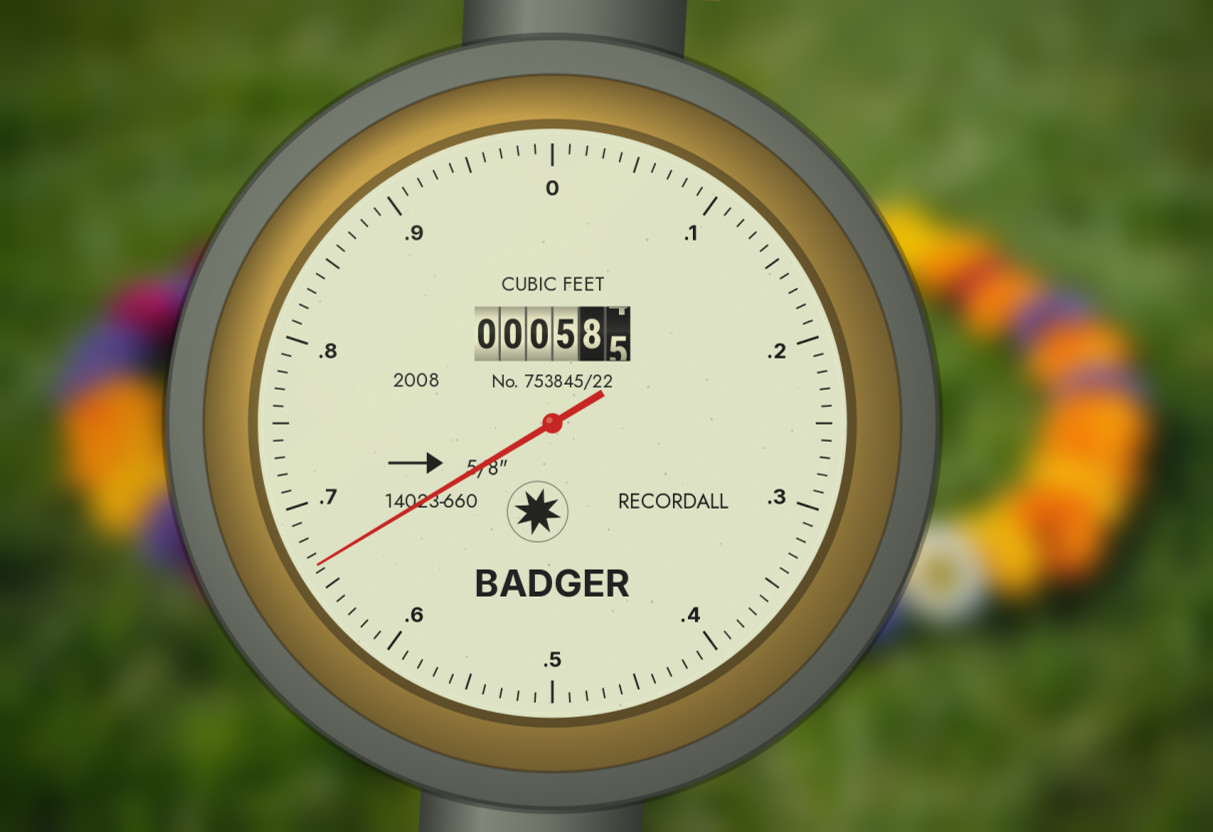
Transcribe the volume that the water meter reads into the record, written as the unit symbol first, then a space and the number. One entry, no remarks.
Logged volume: ft³ 584.66
